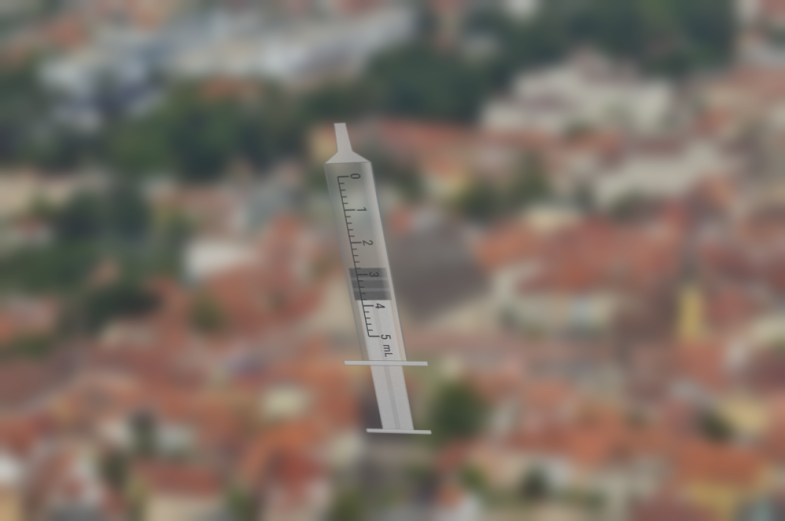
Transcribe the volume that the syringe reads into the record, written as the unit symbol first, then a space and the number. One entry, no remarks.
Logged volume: mL 2.8
